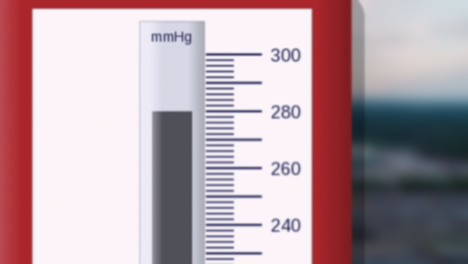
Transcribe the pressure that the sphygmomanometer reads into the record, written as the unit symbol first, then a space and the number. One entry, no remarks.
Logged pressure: mmHg 280
